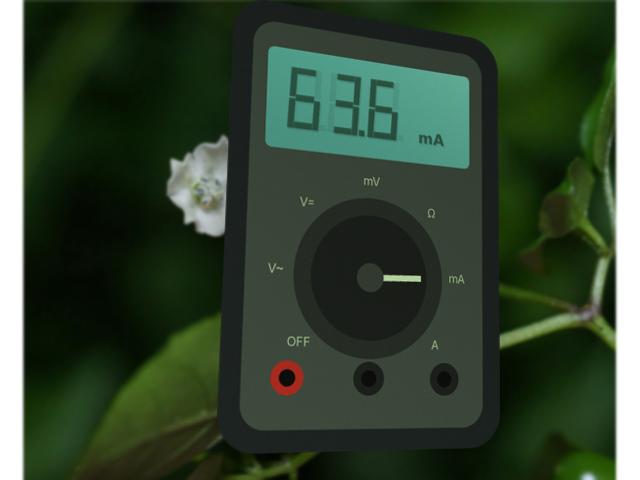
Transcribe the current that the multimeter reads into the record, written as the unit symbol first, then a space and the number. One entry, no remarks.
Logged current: mA 63.6
